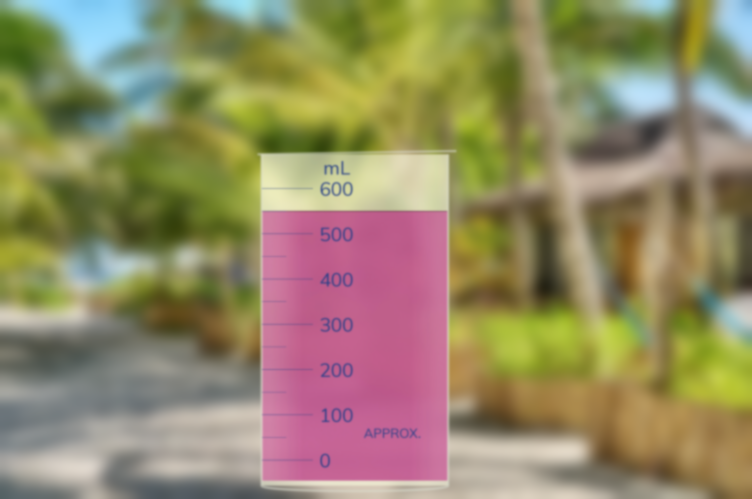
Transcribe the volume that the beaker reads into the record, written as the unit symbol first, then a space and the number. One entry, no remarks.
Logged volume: mL 550
